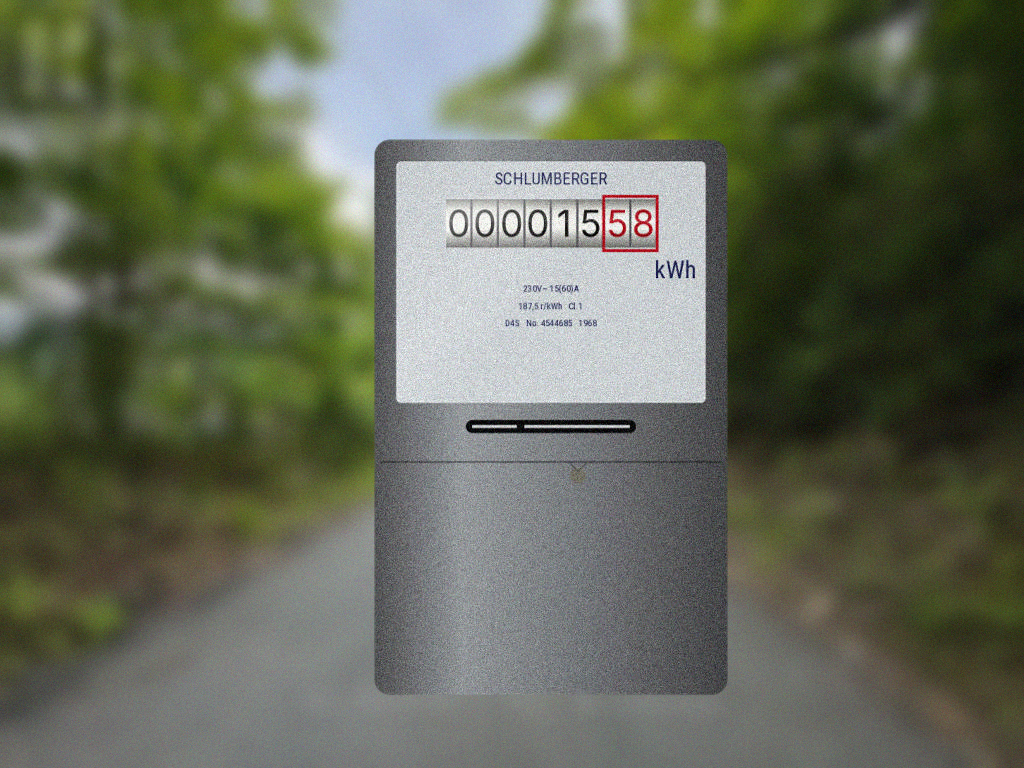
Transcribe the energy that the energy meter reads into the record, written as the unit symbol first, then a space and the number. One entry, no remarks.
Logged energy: kWh 15.58
